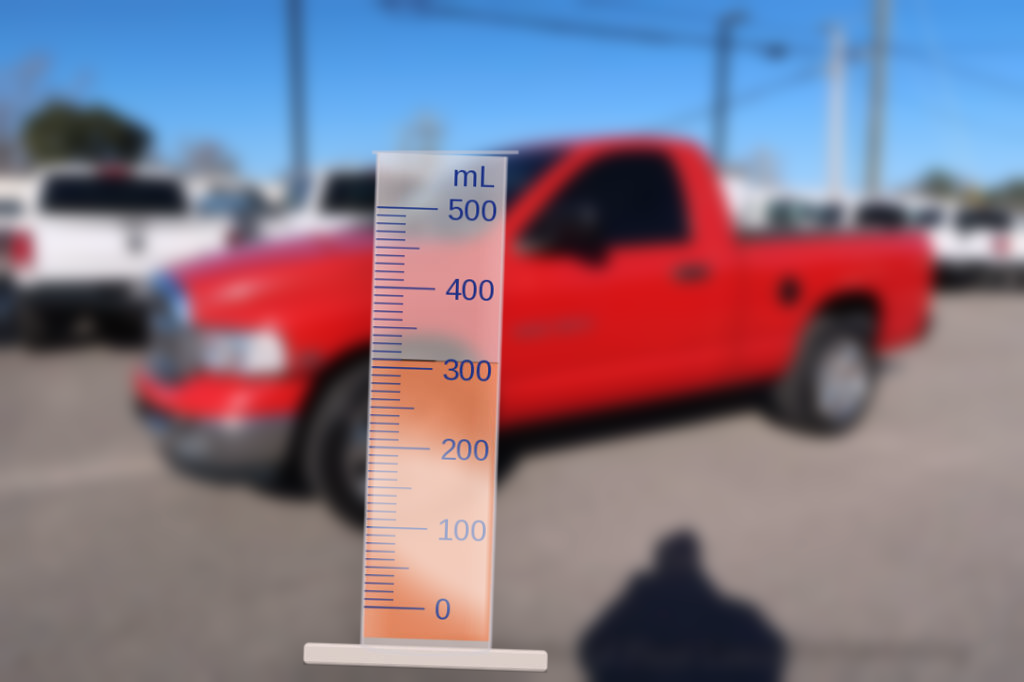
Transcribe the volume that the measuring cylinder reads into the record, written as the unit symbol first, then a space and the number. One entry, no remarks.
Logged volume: mL 310
